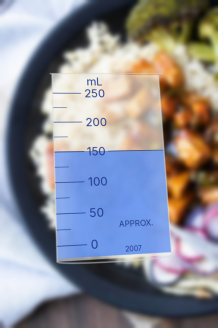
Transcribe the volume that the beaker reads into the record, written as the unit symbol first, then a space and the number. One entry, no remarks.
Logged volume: mL 150
